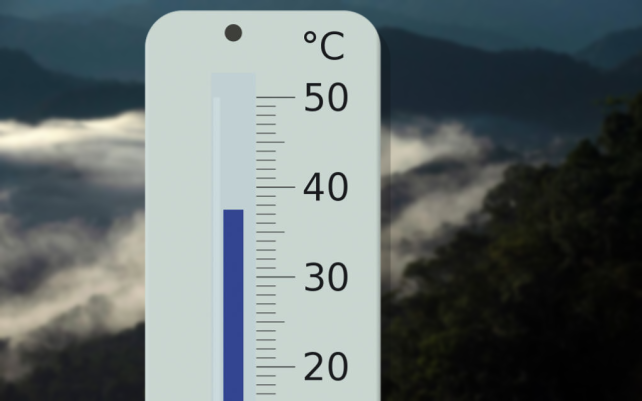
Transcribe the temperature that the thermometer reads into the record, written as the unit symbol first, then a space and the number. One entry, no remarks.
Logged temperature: °C 37.5
